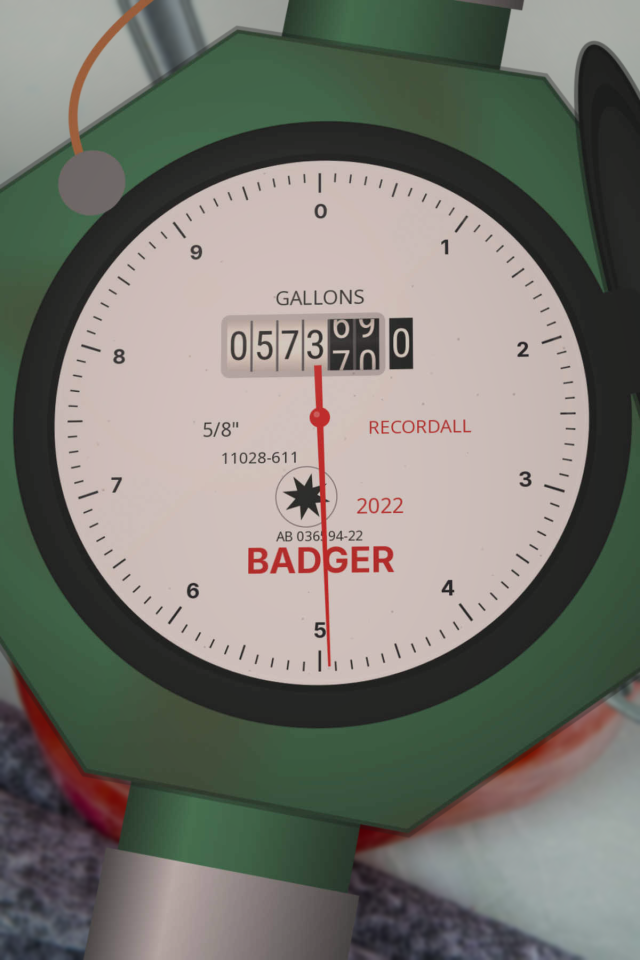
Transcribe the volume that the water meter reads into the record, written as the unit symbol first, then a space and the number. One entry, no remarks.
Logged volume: gal 573694.9
